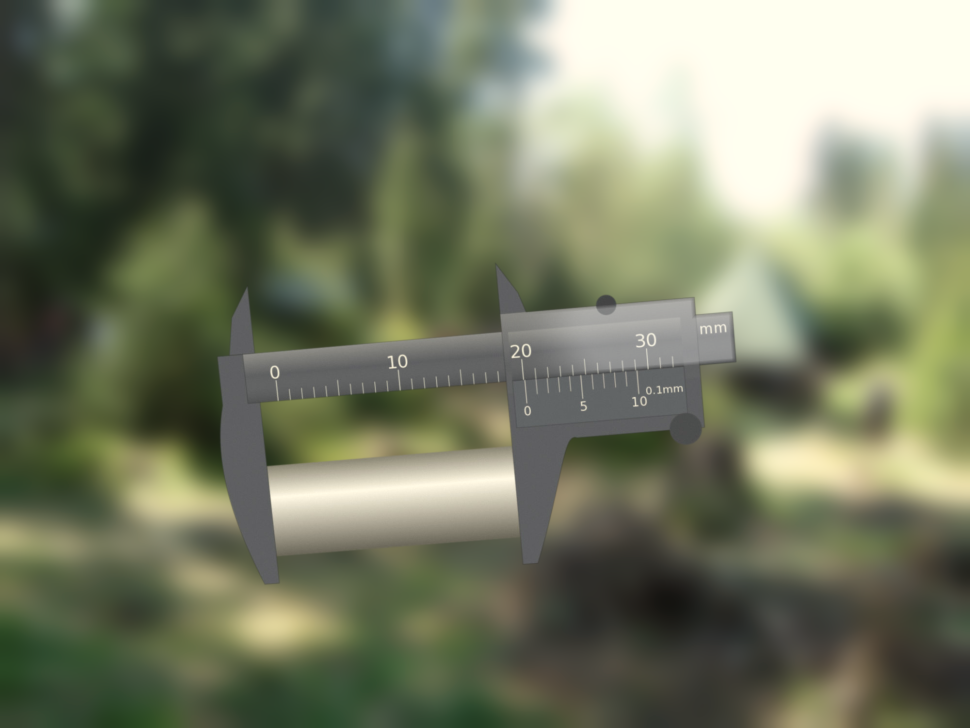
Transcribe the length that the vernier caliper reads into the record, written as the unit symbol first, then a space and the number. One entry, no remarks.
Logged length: mm 20.1
